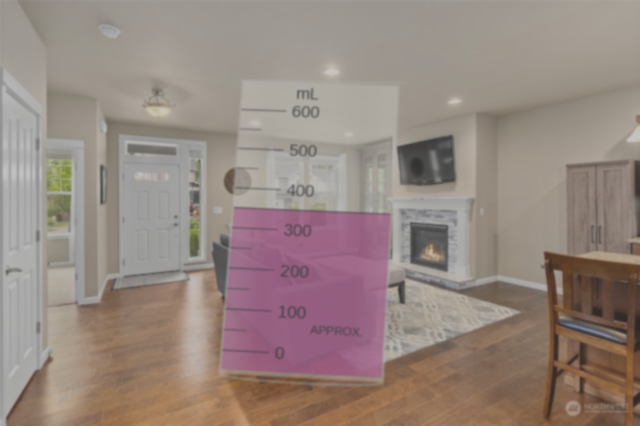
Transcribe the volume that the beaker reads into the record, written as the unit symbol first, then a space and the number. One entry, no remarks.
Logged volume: mL 350
